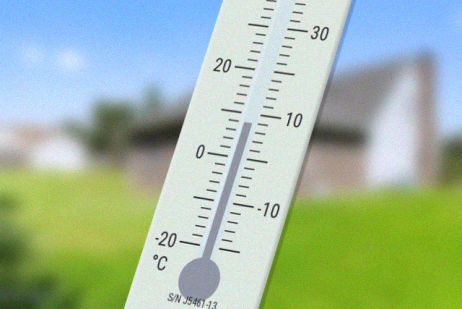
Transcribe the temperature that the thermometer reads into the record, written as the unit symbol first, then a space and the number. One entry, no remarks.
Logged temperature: °C 8
